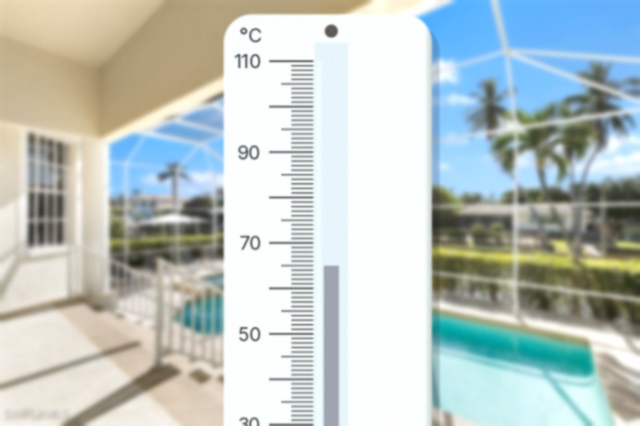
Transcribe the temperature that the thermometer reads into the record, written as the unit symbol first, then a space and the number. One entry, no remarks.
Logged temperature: °C 65
